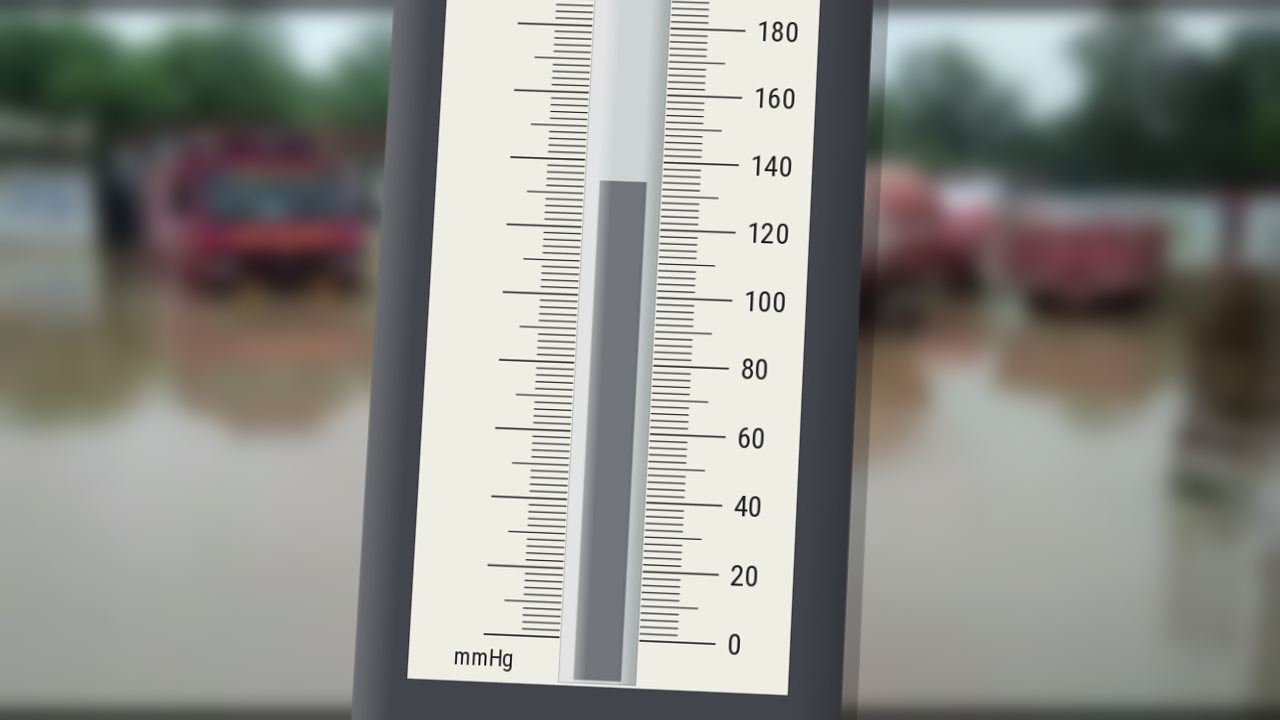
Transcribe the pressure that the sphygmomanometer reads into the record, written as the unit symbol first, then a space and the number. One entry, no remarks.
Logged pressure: mmHg 134
